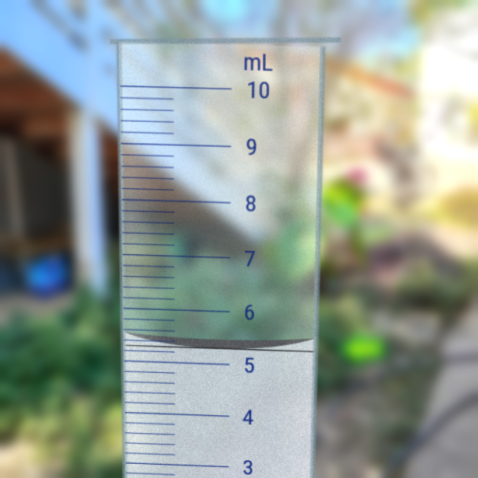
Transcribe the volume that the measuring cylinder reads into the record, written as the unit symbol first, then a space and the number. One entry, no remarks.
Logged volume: mL 5.3
